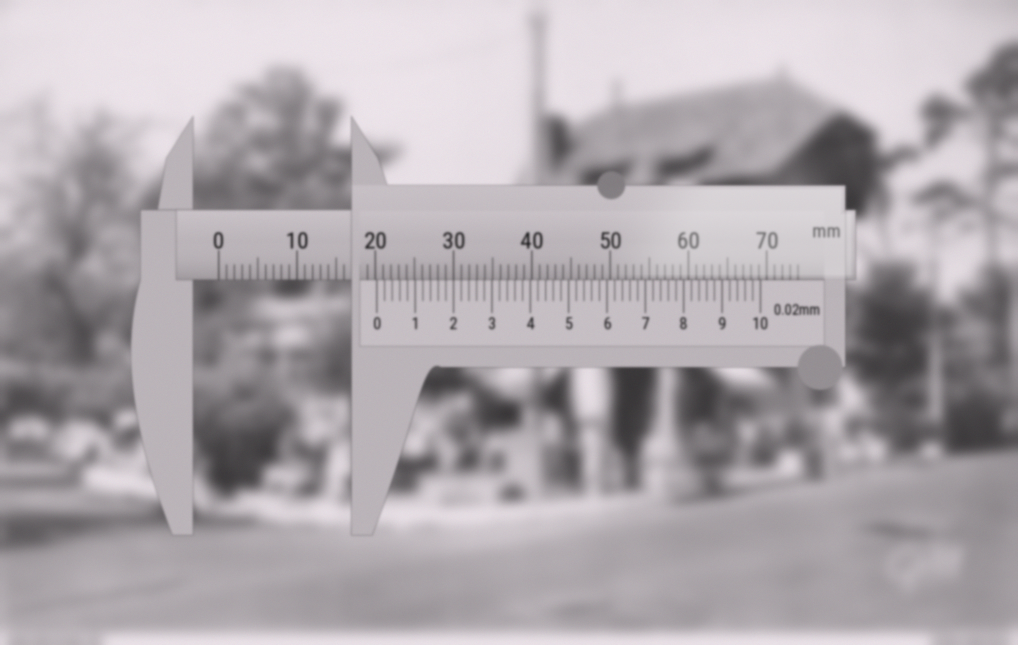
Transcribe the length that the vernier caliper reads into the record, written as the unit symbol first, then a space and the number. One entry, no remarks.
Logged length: mm 20.2
